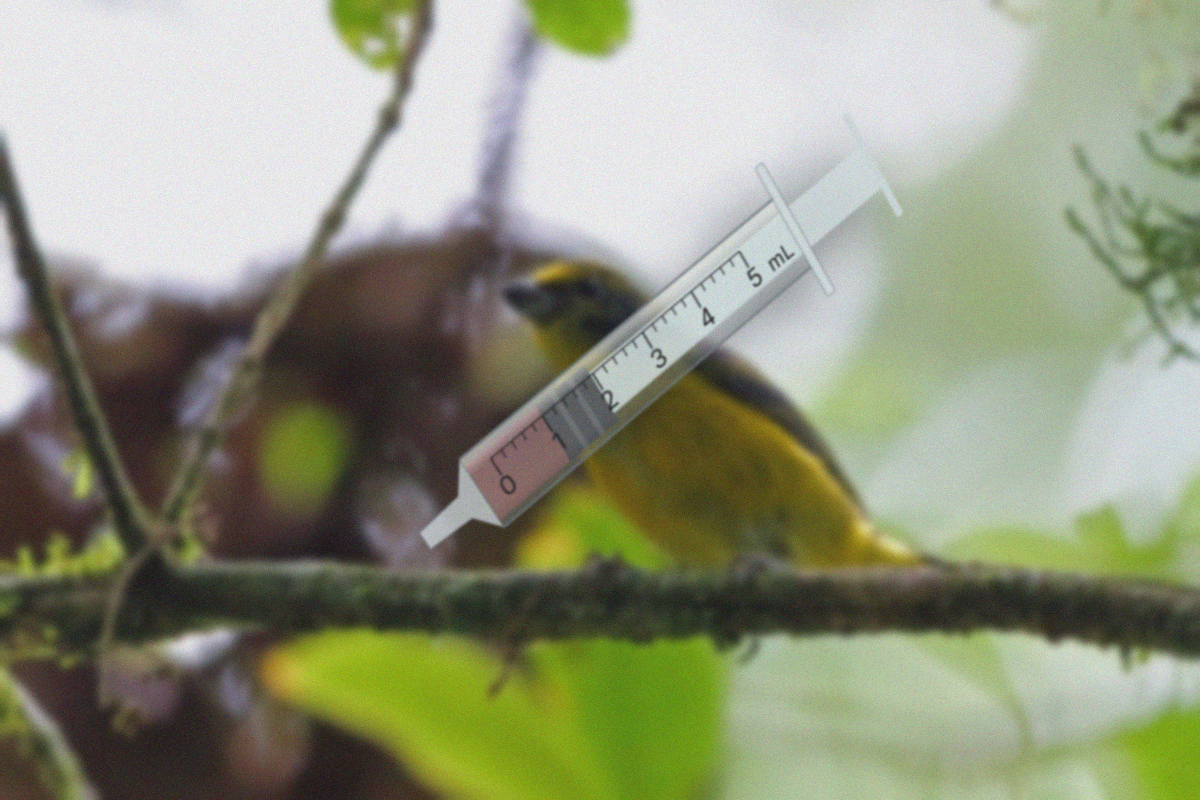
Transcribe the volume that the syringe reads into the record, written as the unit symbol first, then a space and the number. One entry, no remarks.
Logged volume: mL 1
